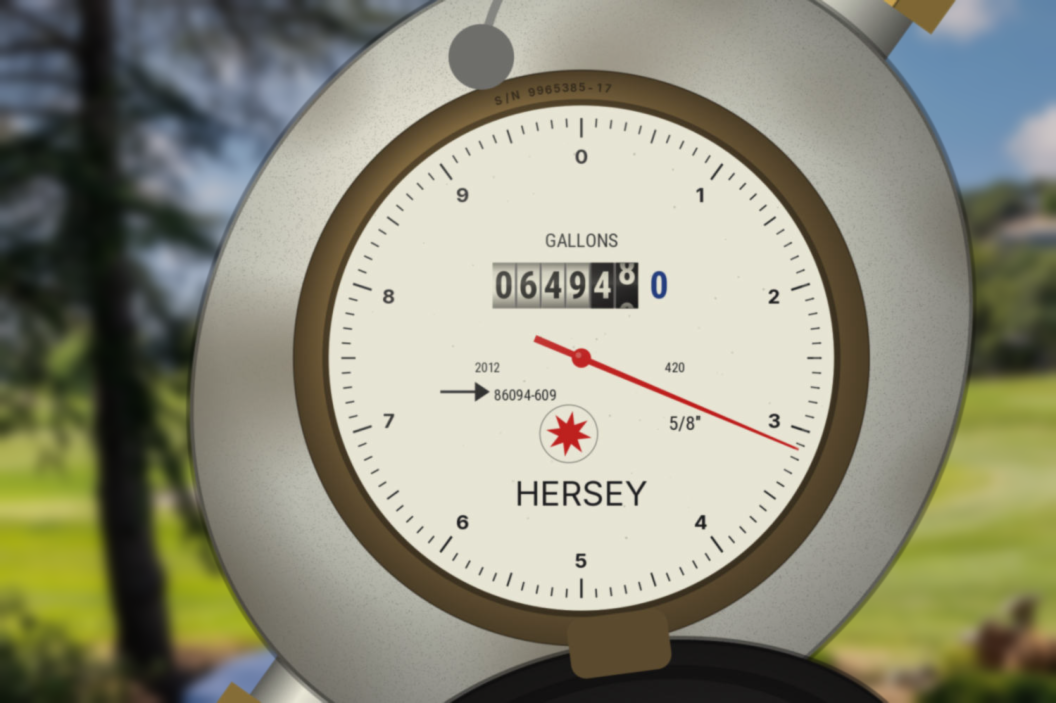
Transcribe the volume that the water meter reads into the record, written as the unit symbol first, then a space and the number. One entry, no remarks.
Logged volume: gal 649483.1
